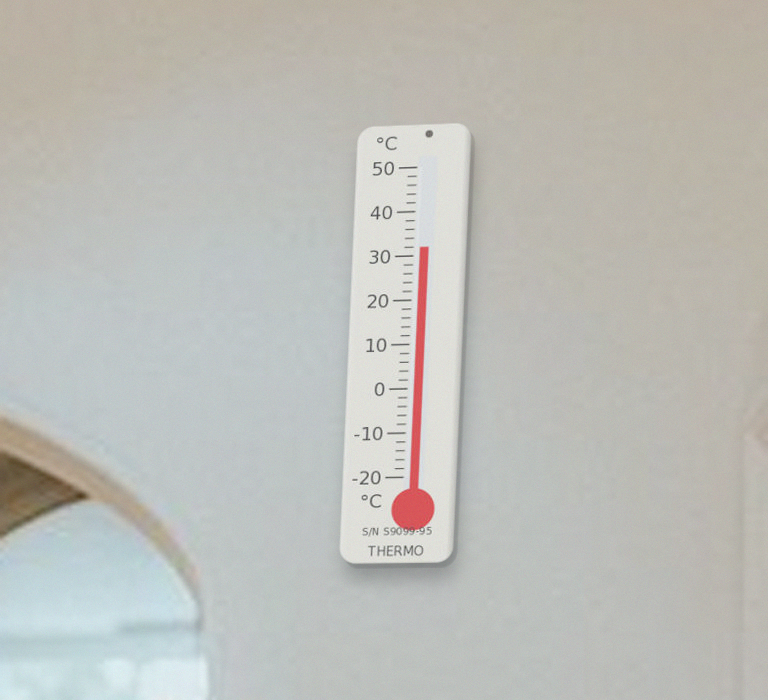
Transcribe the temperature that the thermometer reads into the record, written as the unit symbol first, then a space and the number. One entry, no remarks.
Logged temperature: °C 32
